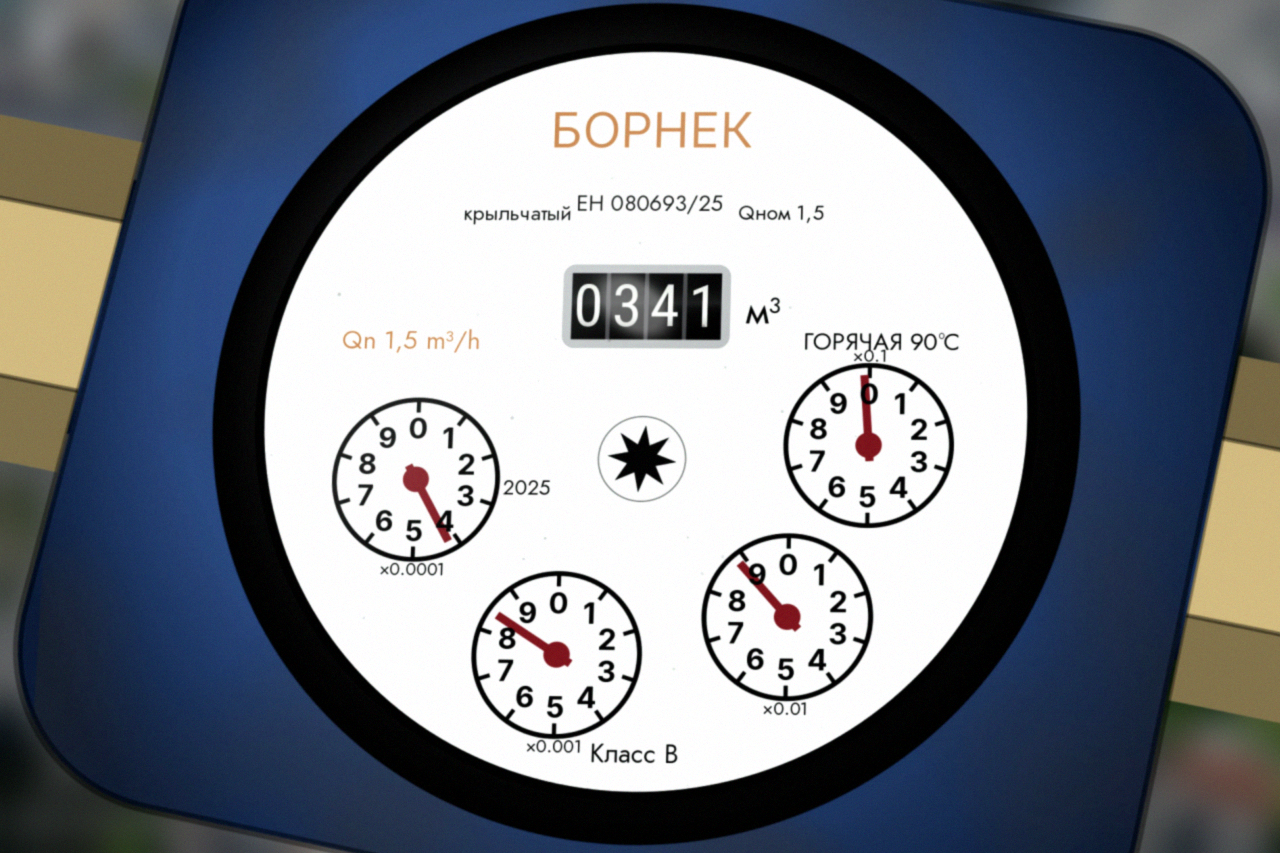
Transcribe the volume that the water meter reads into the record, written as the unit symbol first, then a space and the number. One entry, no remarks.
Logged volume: m³ 340.9884
